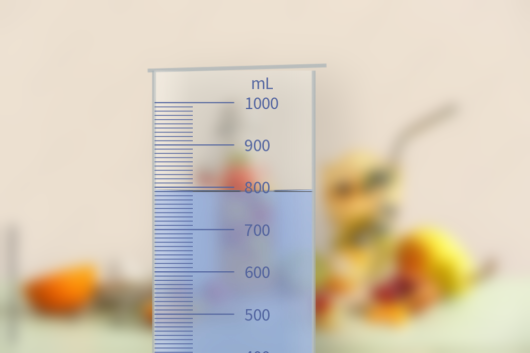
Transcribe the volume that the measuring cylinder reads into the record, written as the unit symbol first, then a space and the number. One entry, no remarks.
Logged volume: mL 790
